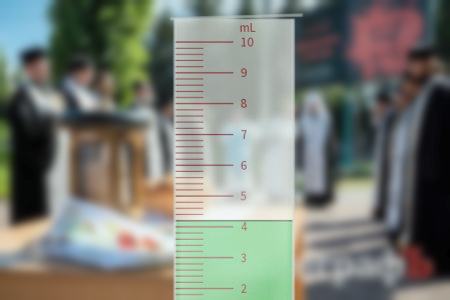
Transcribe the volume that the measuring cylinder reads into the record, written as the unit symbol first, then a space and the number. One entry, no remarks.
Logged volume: mL 4.2
